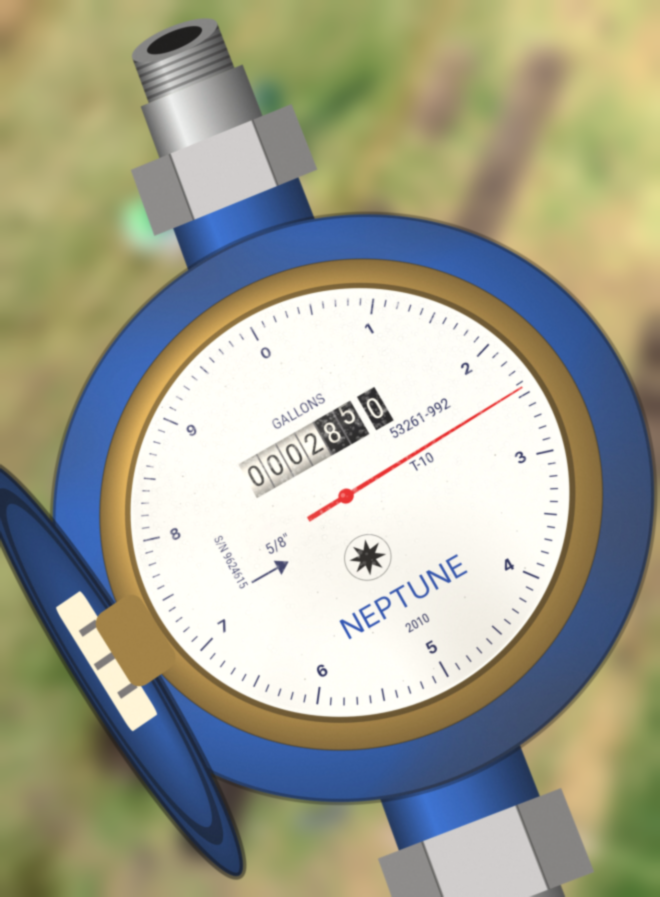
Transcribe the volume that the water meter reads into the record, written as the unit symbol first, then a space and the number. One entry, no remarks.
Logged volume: gal 2852.4
